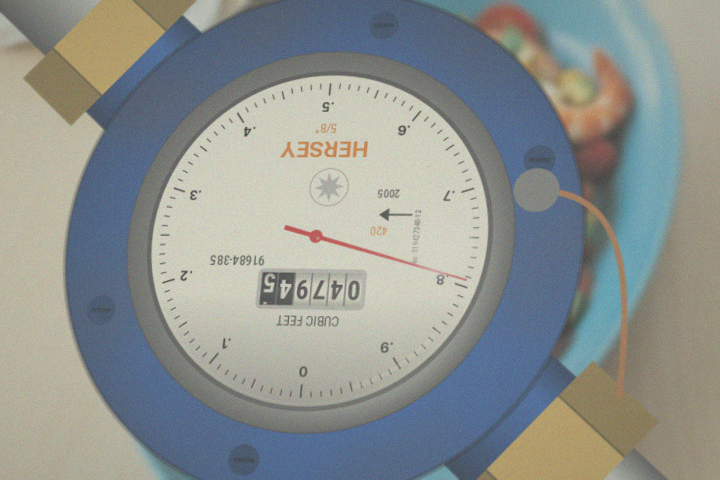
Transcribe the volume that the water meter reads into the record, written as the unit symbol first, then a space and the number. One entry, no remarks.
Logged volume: ft³ 47944.79
